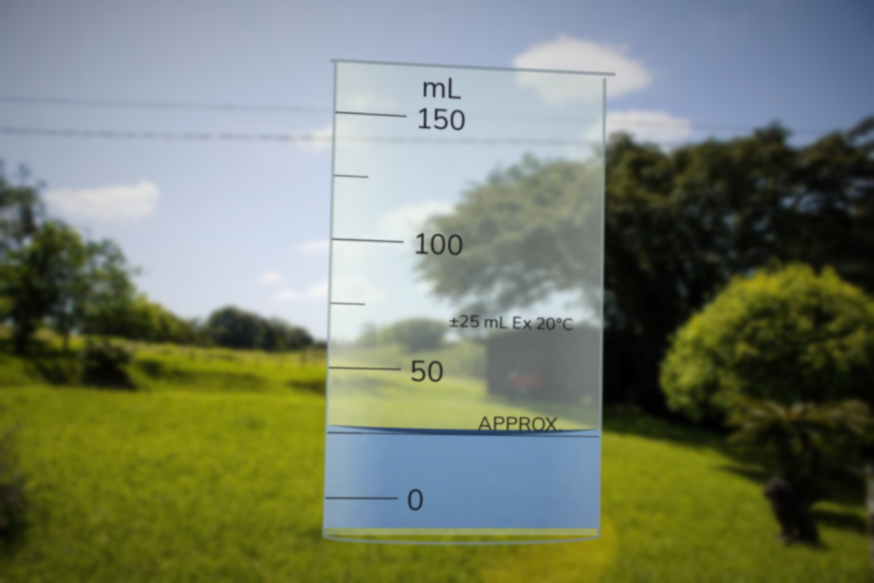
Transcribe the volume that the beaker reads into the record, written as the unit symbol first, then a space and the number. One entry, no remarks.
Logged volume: mL 25
